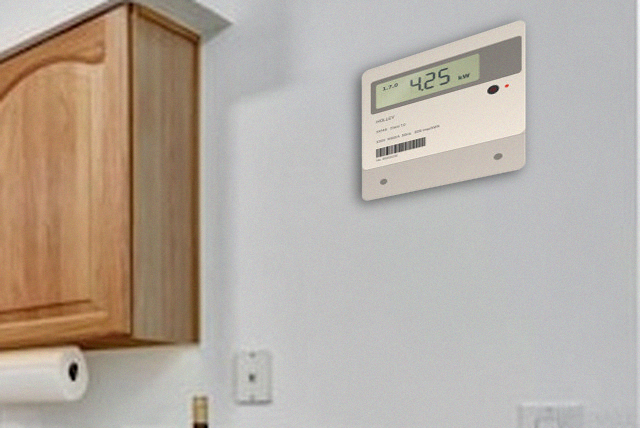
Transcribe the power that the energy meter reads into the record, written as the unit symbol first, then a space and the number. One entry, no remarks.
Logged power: kW 4.25
